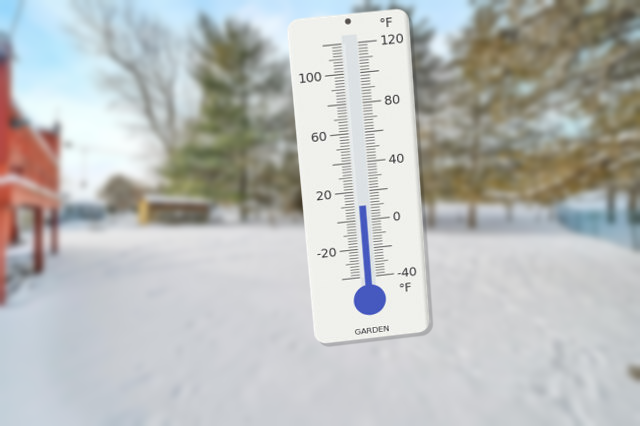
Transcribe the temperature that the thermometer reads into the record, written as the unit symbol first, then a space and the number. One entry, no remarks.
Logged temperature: °F 10
